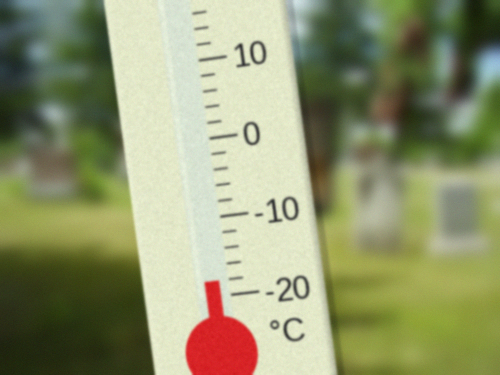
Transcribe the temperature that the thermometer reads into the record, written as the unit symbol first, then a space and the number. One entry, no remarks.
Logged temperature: °C -18
